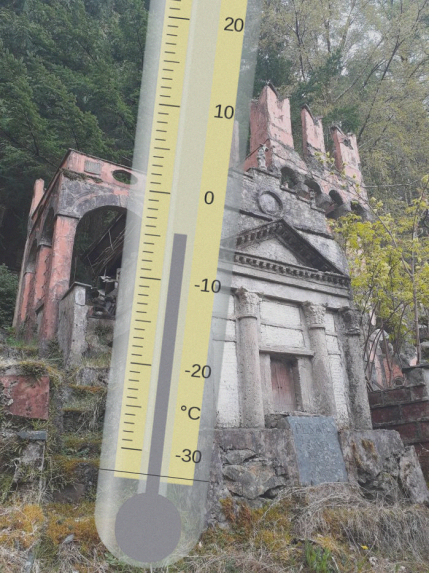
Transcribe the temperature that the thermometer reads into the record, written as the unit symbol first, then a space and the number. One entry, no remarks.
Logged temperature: °C -4.5
